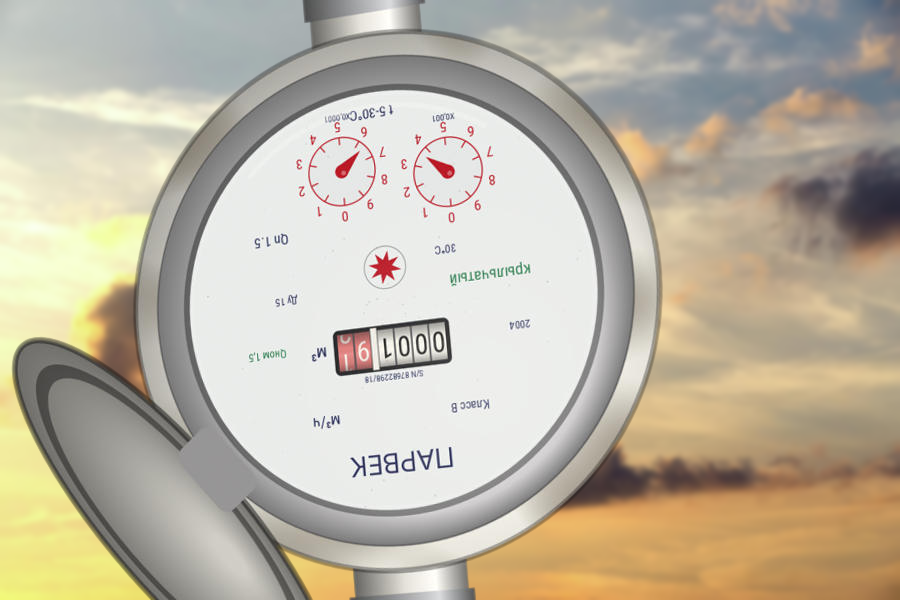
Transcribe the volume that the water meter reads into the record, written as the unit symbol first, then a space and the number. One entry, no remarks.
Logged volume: m³ 1.9136
